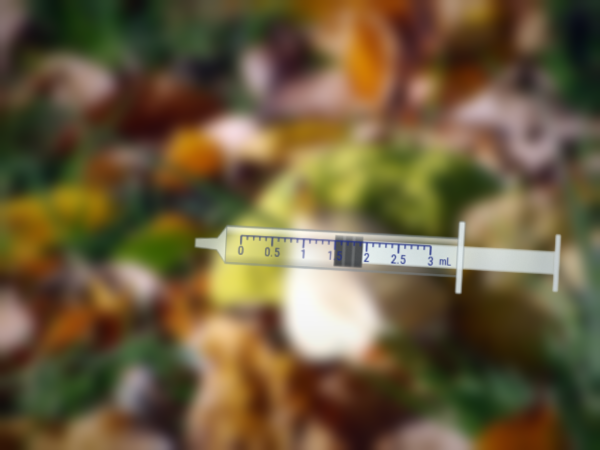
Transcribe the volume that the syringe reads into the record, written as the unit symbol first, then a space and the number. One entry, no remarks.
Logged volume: mL 1.5
